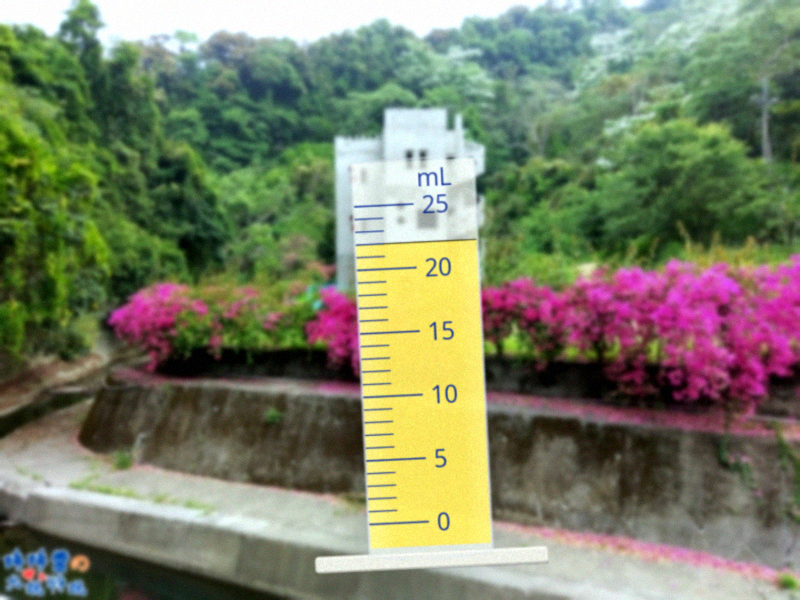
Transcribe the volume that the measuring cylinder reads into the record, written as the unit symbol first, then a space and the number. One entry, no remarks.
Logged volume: mL 22
